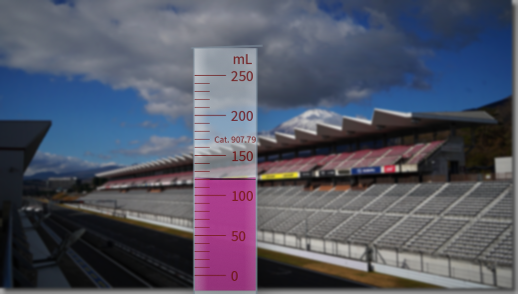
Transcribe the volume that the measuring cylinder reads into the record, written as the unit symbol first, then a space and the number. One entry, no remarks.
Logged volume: mL 120
